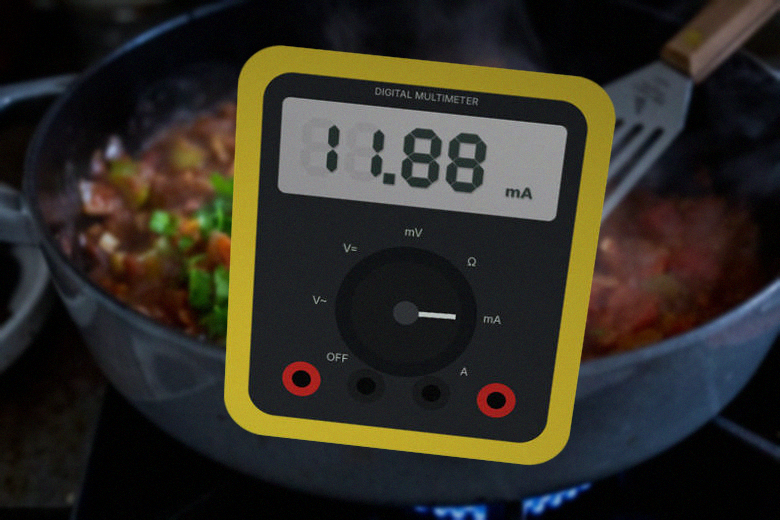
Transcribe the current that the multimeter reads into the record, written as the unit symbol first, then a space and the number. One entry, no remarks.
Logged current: mA 11.88
